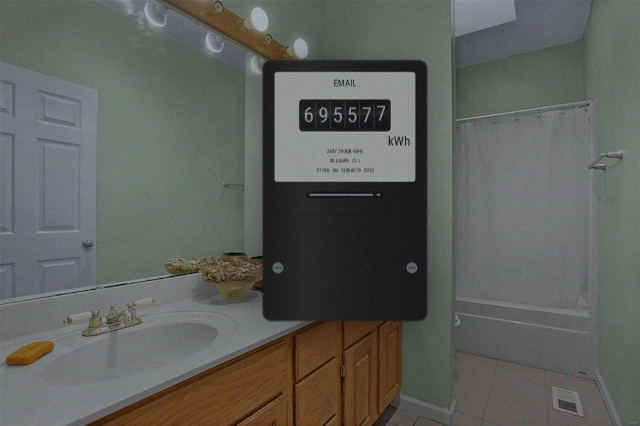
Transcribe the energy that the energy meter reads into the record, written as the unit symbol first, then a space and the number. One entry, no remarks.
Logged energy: kWh 695577
